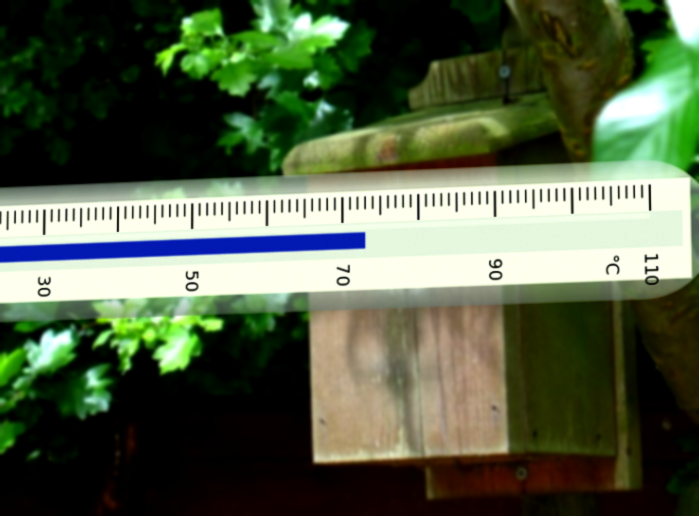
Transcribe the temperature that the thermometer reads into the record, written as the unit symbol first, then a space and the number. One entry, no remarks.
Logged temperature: °C 73
